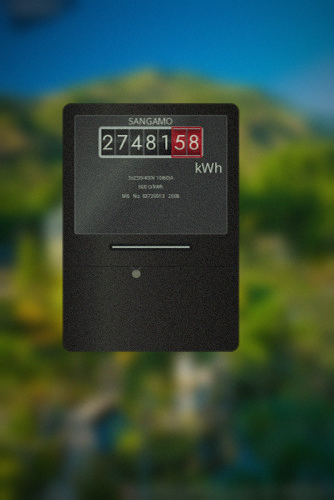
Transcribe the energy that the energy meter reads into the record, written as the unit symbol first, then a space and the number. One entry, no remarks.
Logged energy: kWh 27481.58
